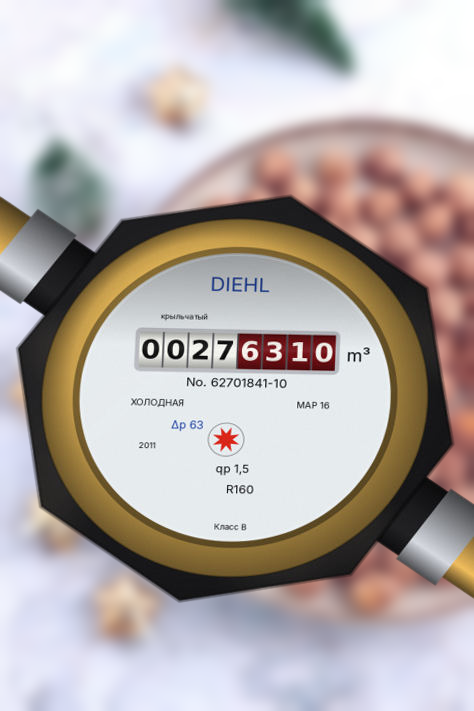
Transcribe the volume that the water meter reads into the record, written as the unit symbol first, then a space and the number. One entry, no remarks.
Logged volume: m³ 27.6310
